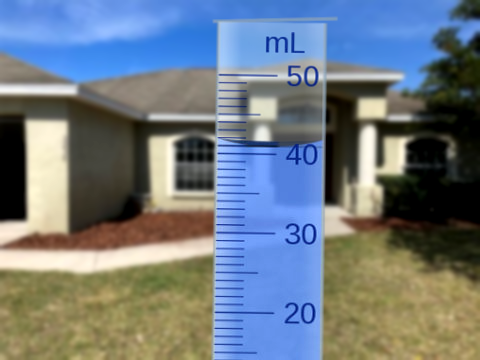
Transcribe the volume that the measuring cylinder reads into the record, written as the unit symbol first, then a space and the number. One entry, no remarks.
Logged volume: mL 41
